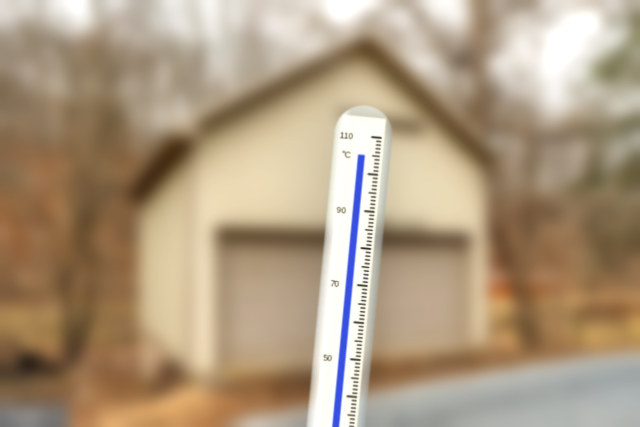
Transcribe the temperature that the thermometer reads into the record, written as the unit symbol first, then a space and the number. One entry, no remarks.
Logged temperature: °C 105
